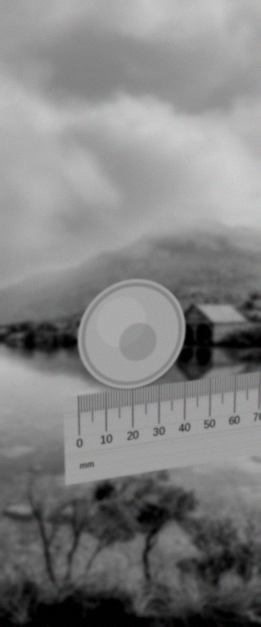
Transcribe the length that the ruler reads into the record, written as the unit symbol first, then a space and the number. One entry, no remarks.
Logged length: mm 40
